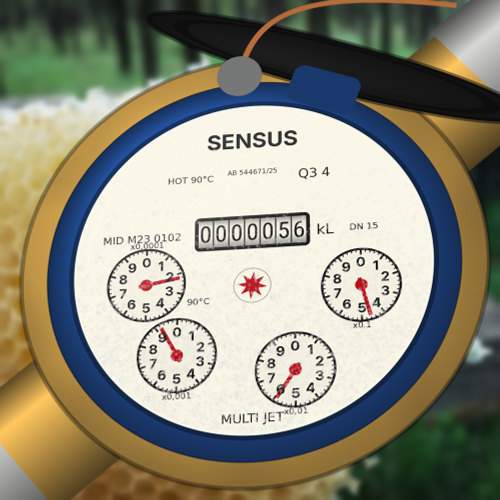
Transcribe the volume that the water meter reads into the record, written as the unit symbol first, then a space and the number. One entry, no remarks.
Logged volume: kL 56.4592
